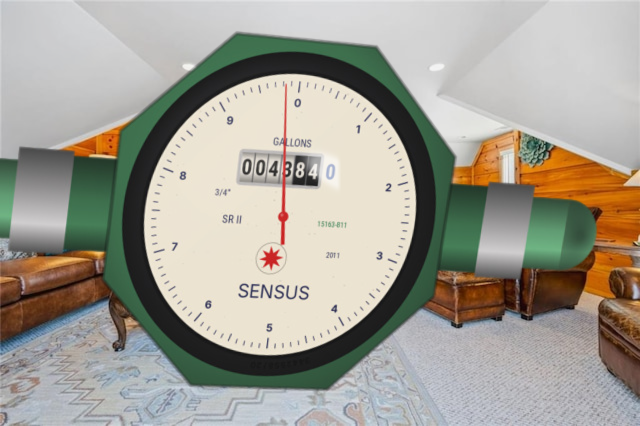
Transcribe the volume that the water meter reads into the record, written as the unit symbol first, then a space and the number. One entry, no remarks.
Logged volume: gal 43839.8
